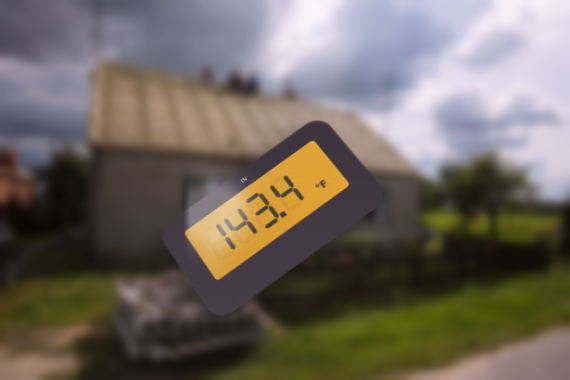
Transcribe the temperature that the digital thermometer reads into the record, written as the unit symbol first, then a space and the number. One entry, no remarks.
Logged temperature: °F 143.4
